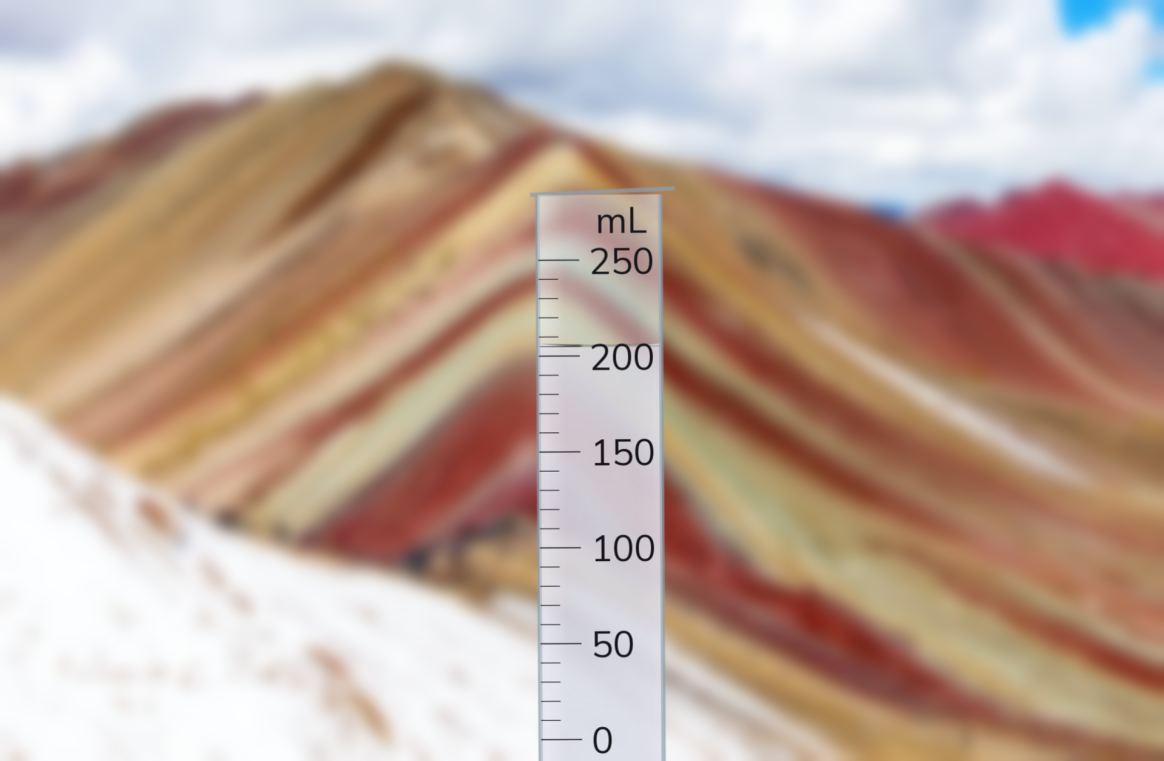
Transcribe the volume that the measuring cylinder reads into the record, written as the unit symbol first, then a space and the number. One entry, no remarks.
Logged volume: mL 205
